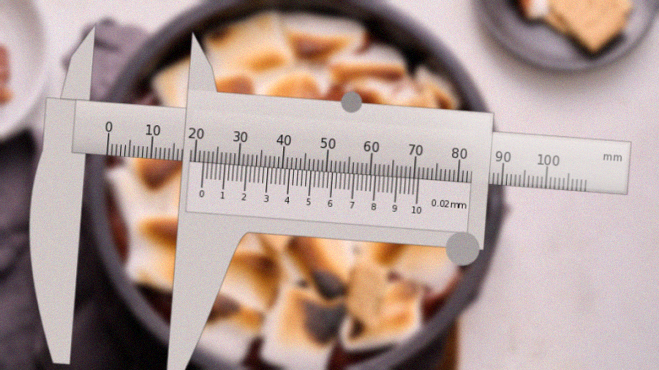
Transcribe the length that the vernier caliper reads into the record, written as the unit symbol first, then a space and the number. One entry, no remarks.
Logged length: mm 22.0
